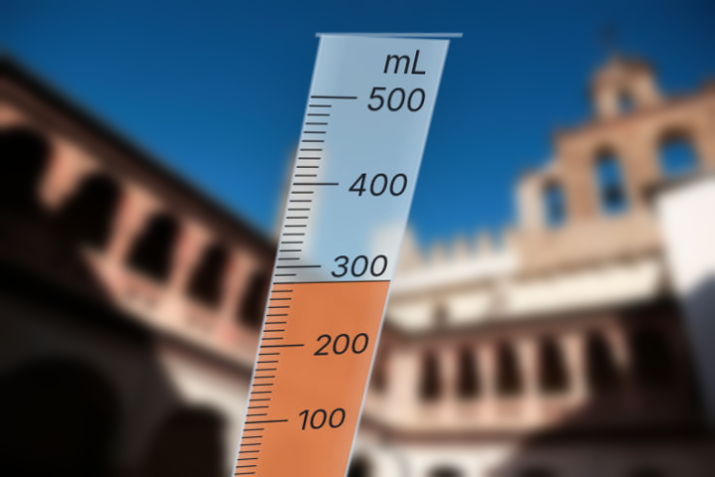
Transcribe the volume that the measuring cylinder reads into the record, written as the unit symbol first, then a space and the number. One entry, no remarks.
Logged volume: mL 280
